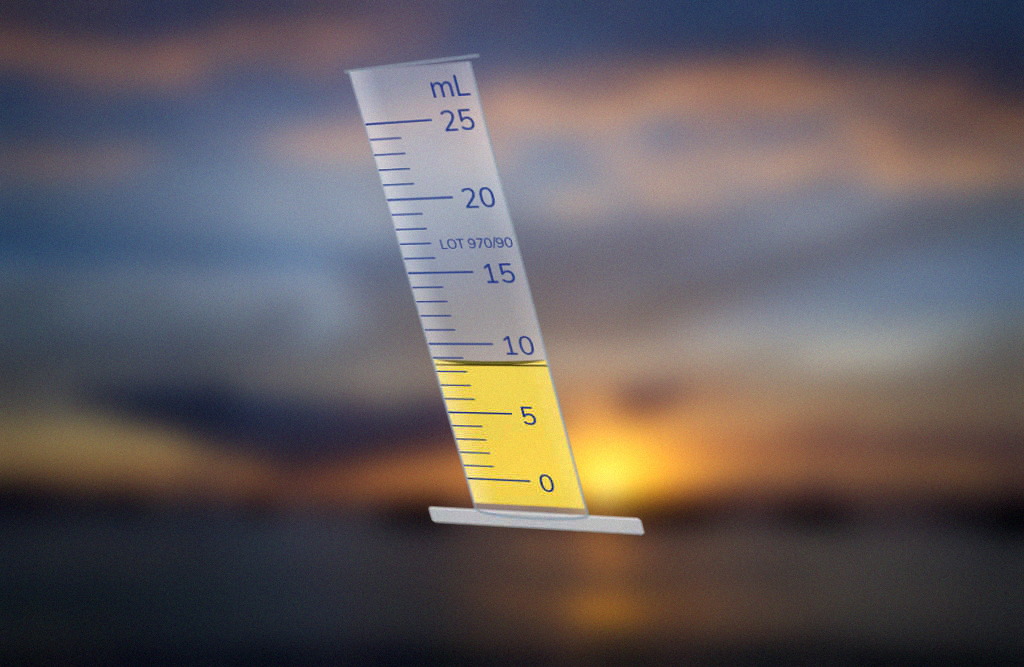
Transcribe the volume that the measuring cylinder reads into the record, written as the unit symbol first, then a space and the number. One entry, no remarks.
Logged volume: mL 8.5
